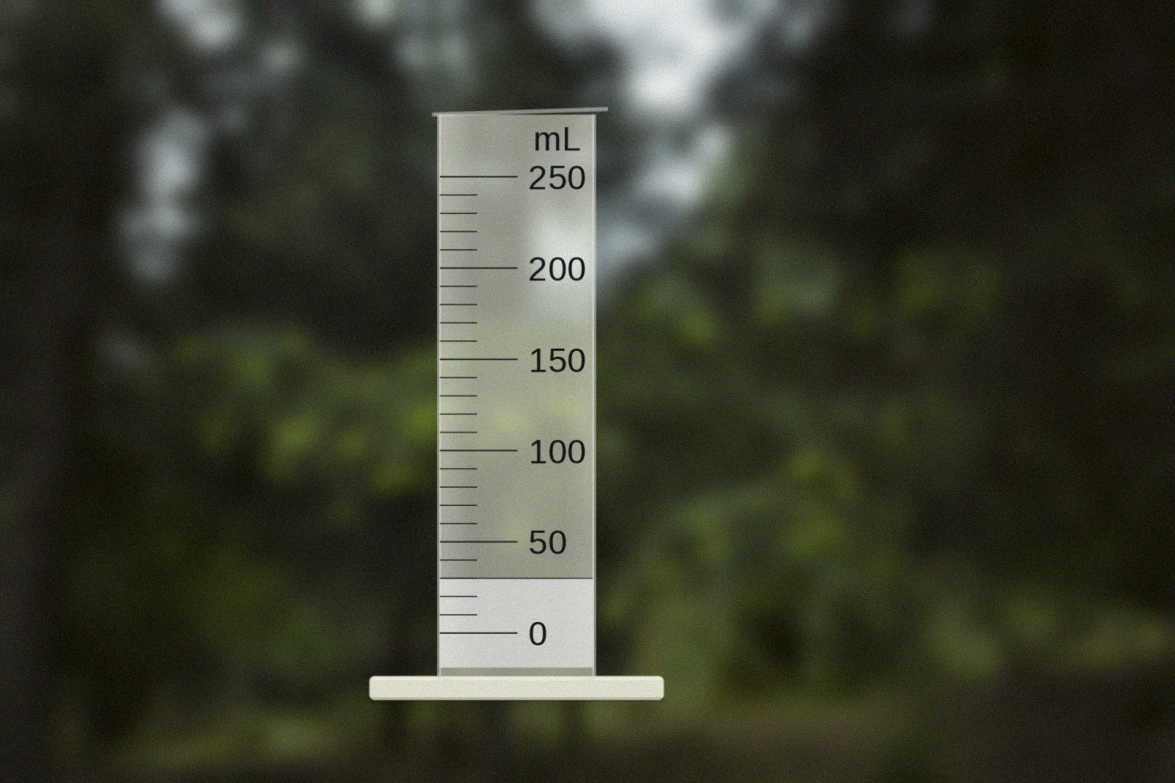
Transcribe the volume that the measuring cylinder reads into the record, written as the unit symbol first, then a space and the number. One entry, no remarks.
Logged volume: mL 30
